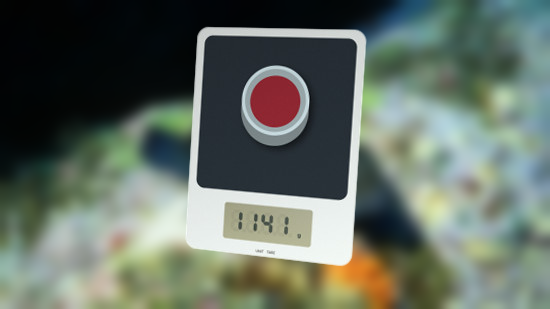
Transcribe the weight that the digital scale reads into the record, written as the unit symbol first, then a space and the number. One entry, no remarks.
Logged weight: g 1141
